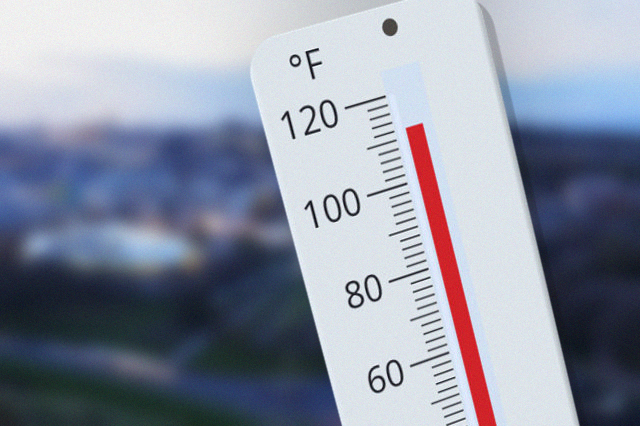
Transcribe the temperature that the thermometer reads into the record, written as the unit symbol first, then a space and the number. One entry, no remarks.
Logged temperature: °F 112
